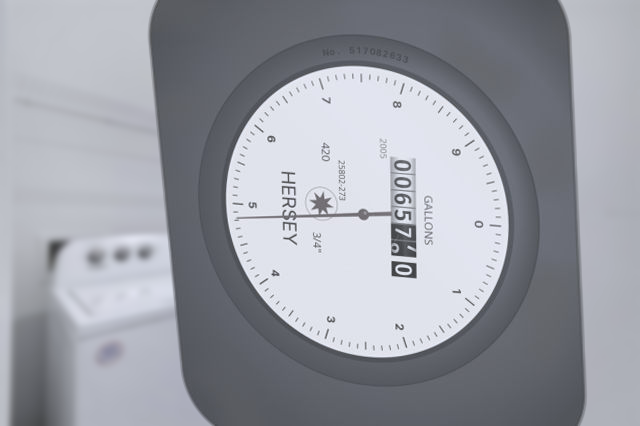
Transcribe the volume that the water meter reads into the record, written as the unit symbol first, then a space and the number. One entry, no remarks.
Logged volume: gal 65774.8
